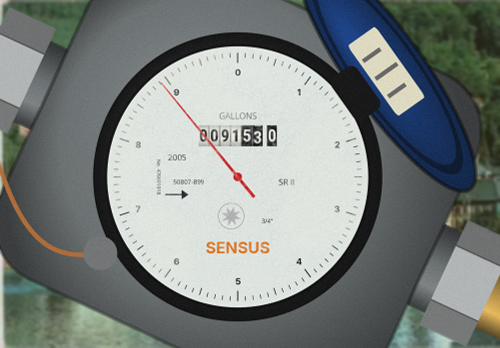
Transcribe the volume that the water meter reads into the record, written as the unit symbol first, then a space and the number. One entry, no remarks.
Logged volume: gal 91528.9
